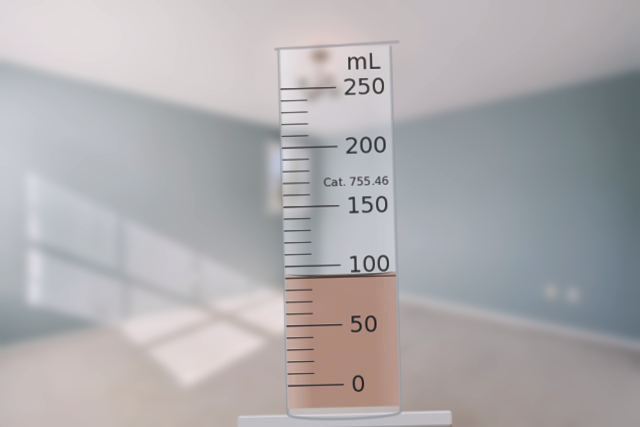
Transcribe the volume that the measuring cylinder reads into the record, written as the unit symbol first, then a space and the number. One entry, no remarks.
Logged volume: mL 90
